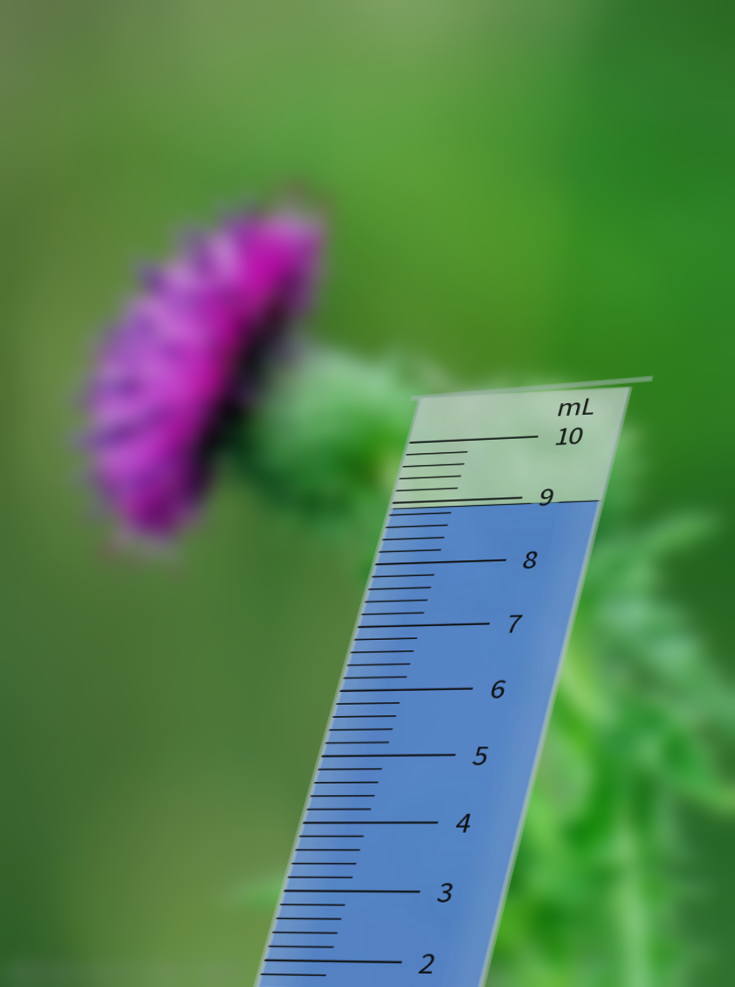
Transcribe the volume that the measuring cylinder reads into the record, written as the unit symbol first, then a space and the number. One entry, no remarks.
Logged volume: mL 8.9
